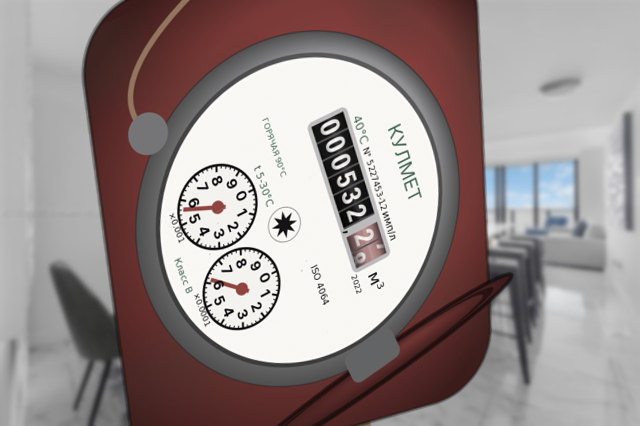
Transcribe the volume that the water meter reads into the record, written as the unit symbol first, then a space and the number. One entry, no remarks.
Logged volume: m³ 532.2756
